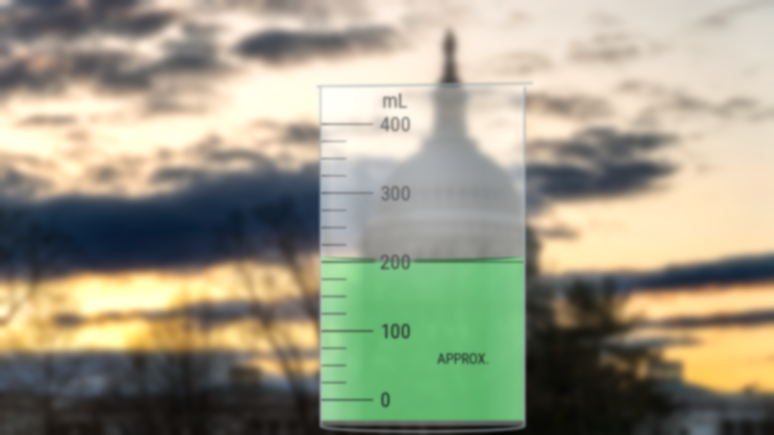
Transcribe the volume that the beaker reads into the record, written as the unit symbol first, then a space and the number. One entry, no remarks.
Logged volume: mL 200
